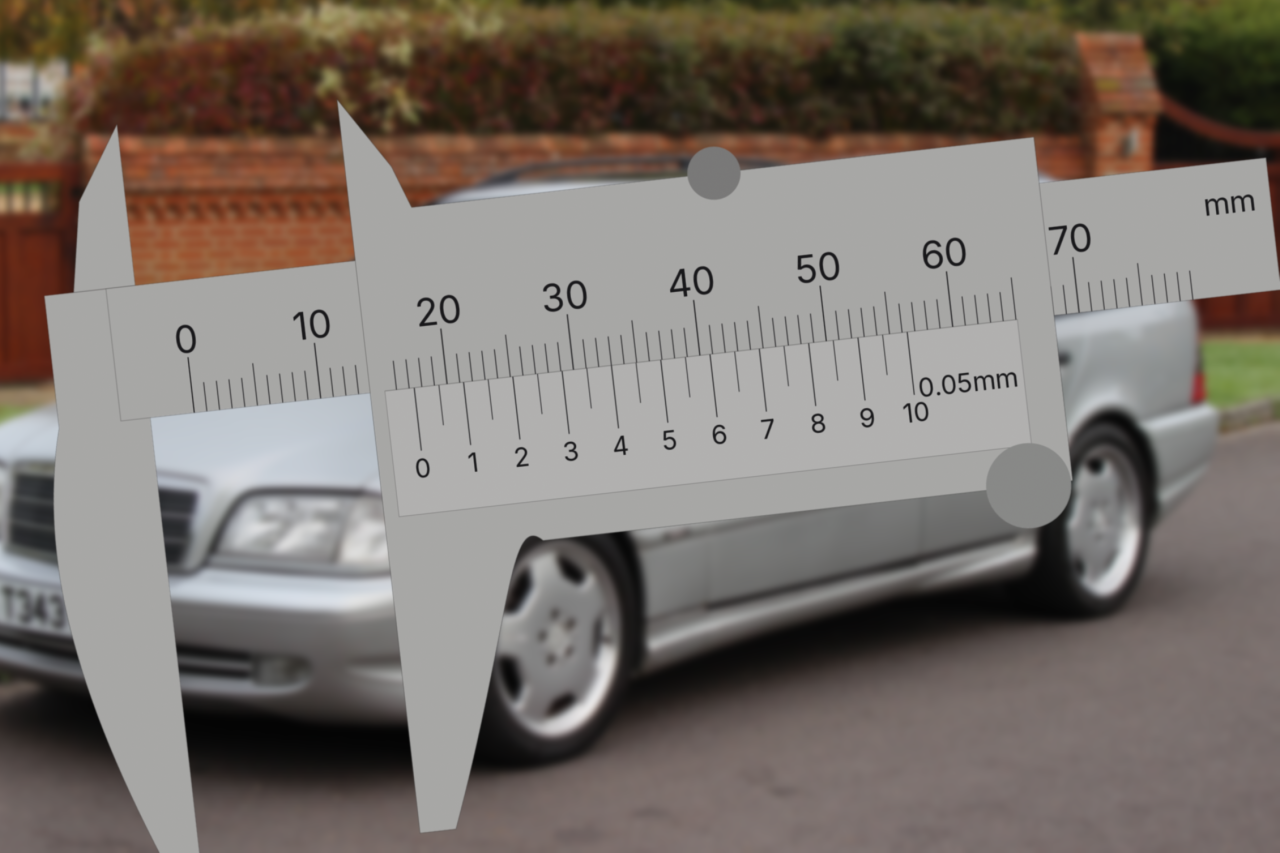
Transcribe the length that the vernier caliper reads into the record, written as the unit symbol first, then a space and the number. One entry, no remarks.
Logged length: mm 17.4
